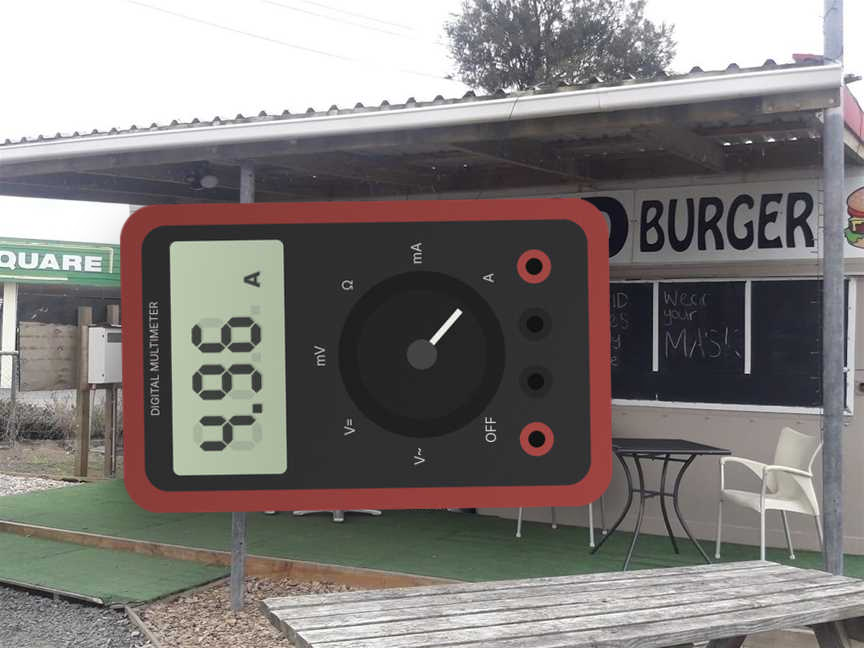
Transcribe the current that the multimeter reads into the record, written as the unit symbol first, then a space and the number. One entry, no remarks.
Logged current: A 4.96
